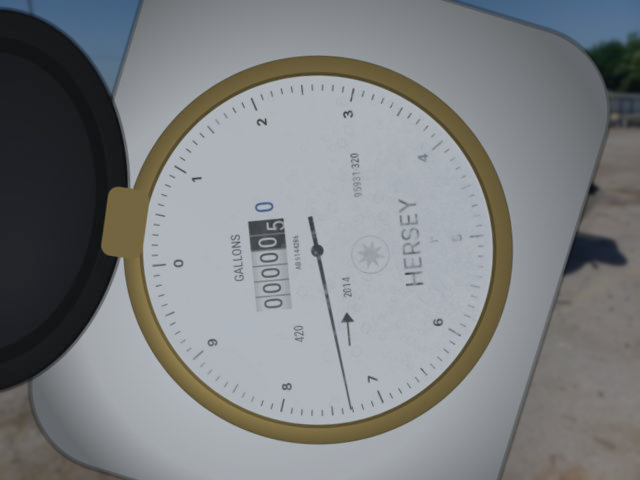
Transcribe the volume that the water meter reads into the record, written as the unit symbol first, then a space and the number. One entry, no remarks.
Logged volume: gal 47.3
